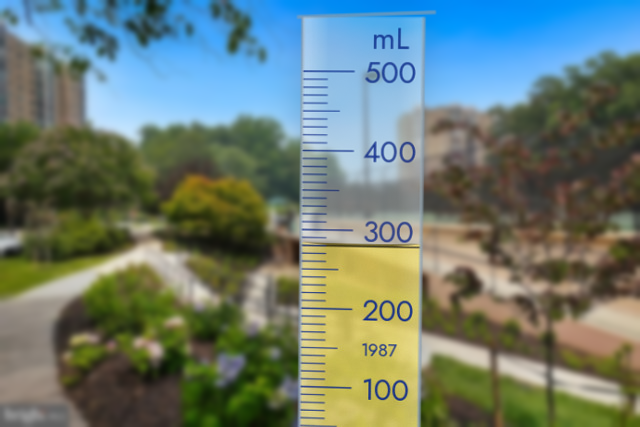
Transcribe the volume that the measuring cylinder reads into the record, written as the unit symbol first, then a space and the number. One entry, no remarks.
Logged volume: mL 280
